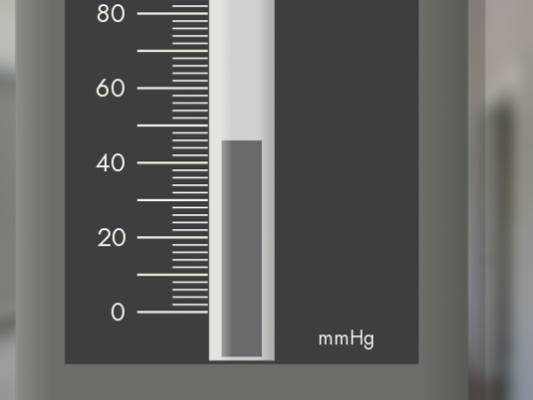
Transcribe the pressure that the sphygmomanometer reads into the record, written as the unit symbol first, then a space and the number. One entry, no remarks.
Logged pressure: mmHg 46
